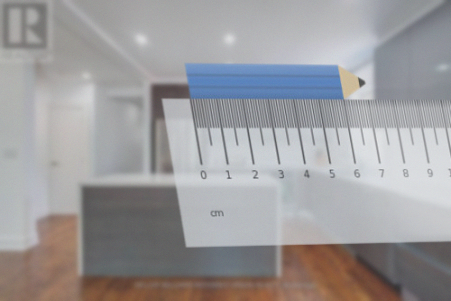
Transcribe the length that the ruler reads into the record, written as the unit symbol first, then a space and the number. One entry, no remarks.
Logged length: cm 7
